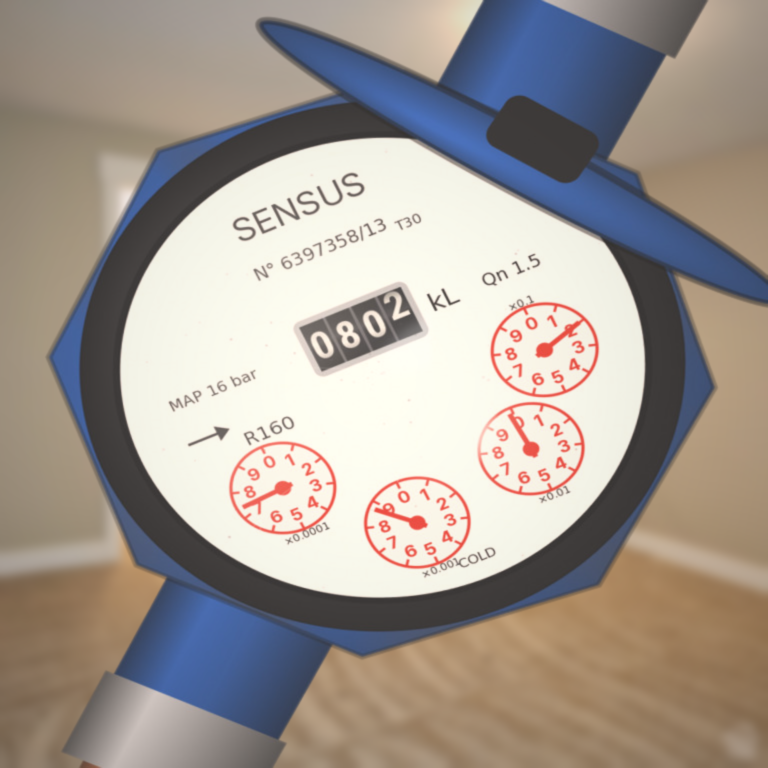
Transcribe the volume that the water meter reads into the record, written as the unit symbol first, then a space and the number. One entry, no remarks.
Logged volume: kL 802.1987
